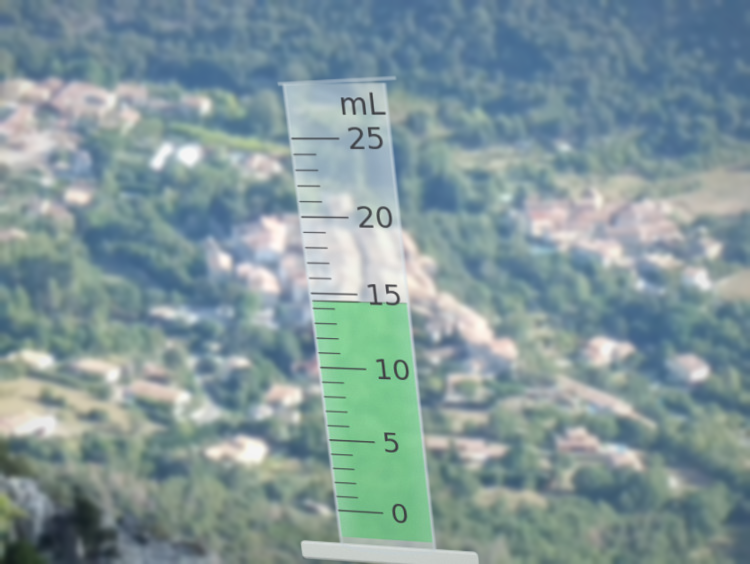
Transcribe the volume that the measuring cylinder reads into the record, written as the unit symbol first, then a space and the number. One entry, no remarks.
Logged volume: mL 14.5
